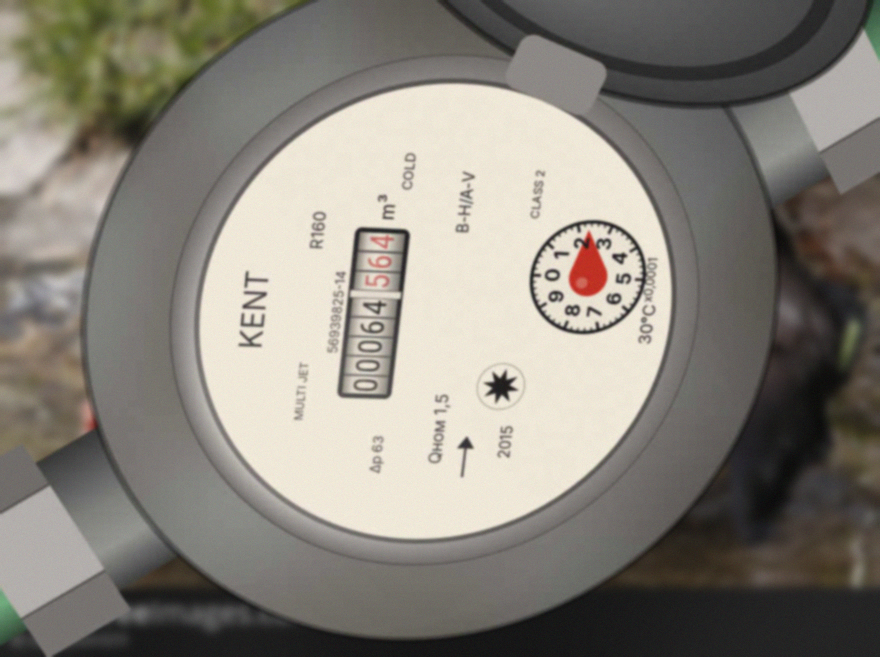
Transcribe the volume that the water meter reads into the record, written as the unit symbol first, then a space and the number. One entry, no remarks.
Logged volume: m³ 64.5642
